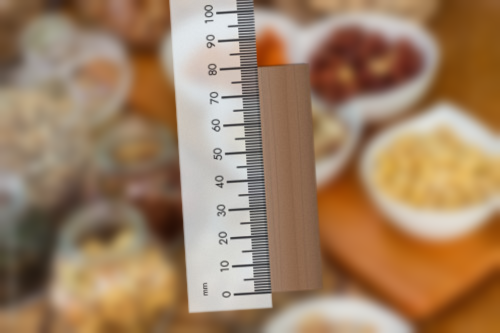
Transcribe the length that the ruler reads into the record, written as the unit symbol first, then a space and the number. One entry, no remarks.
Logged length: mm 80
